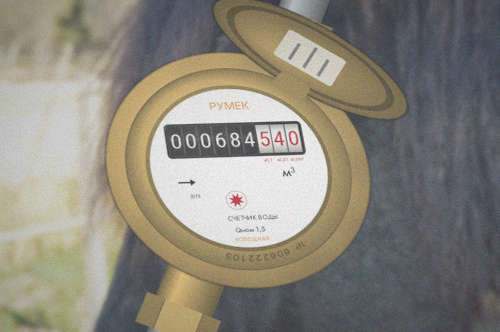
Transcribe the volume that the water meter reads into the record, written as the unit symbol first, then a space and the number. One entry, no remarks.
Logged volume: m³ 684.540
